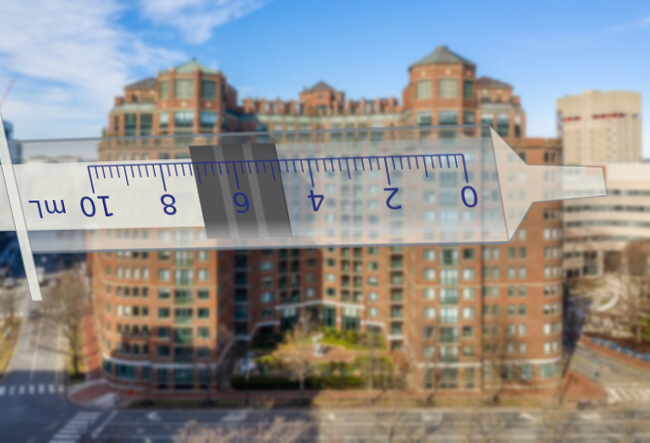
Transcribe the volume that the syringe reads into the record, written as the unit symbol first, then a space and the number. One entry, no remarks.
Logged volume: mL 4.8
